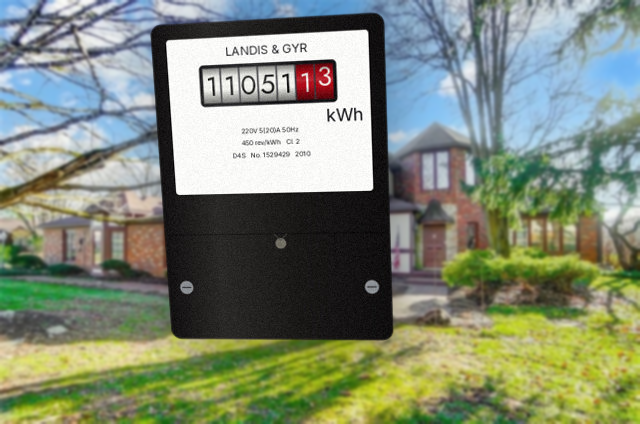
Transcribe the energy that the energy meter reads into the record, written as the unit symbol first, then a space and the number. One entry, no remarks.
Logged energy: kWh 11051.13
